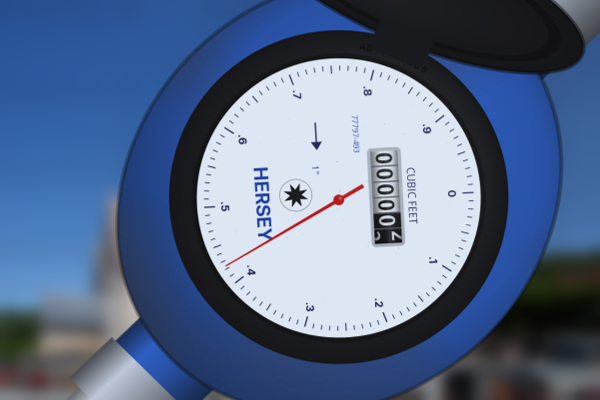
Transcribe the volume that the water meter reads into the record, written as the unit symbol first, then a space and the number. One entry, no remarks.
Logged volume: ft³ 2.42
